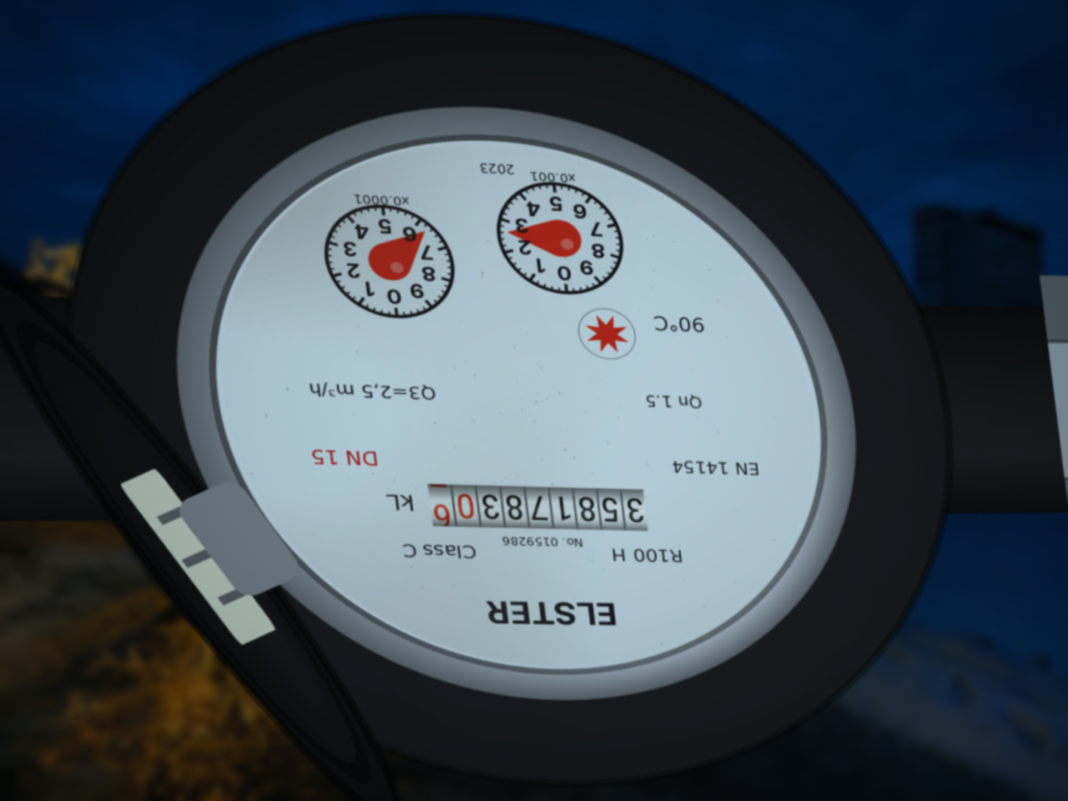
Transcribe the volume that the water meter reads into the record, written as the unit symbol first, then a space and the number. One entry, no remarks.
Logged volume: kL 3581783.0626
